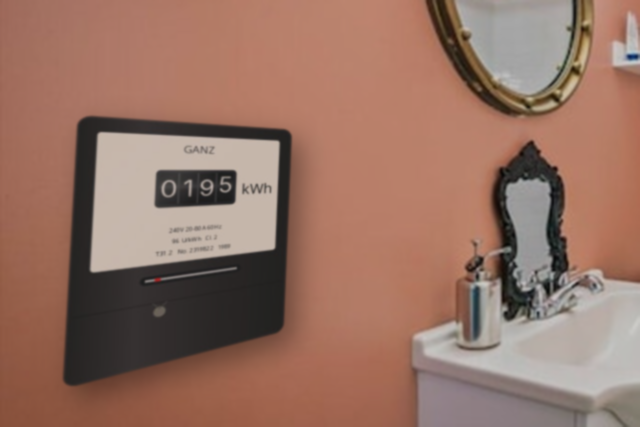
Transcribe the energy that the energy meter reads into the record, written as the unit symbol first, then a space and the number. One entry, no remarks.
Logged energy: kWh 195
